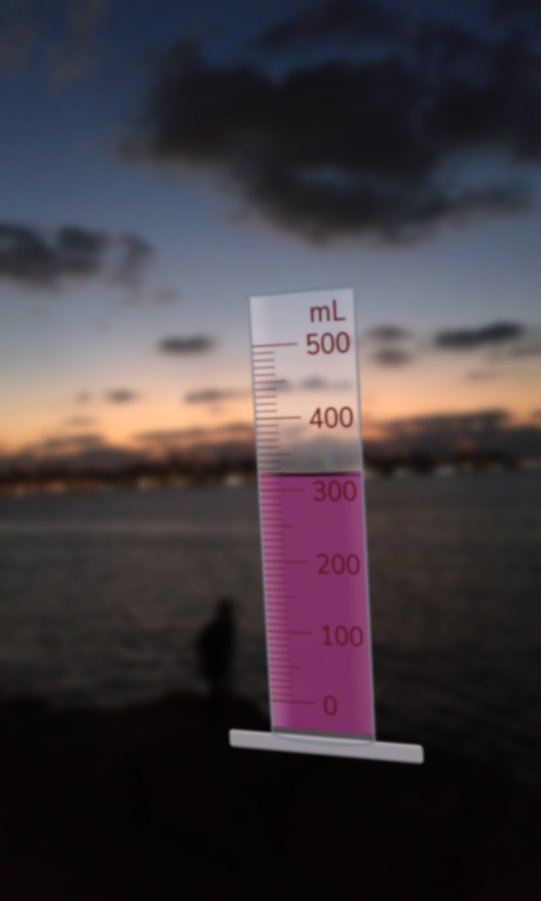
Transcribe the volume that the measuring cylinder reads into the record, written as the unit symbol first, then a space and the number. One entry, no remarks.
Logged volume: mL 320
